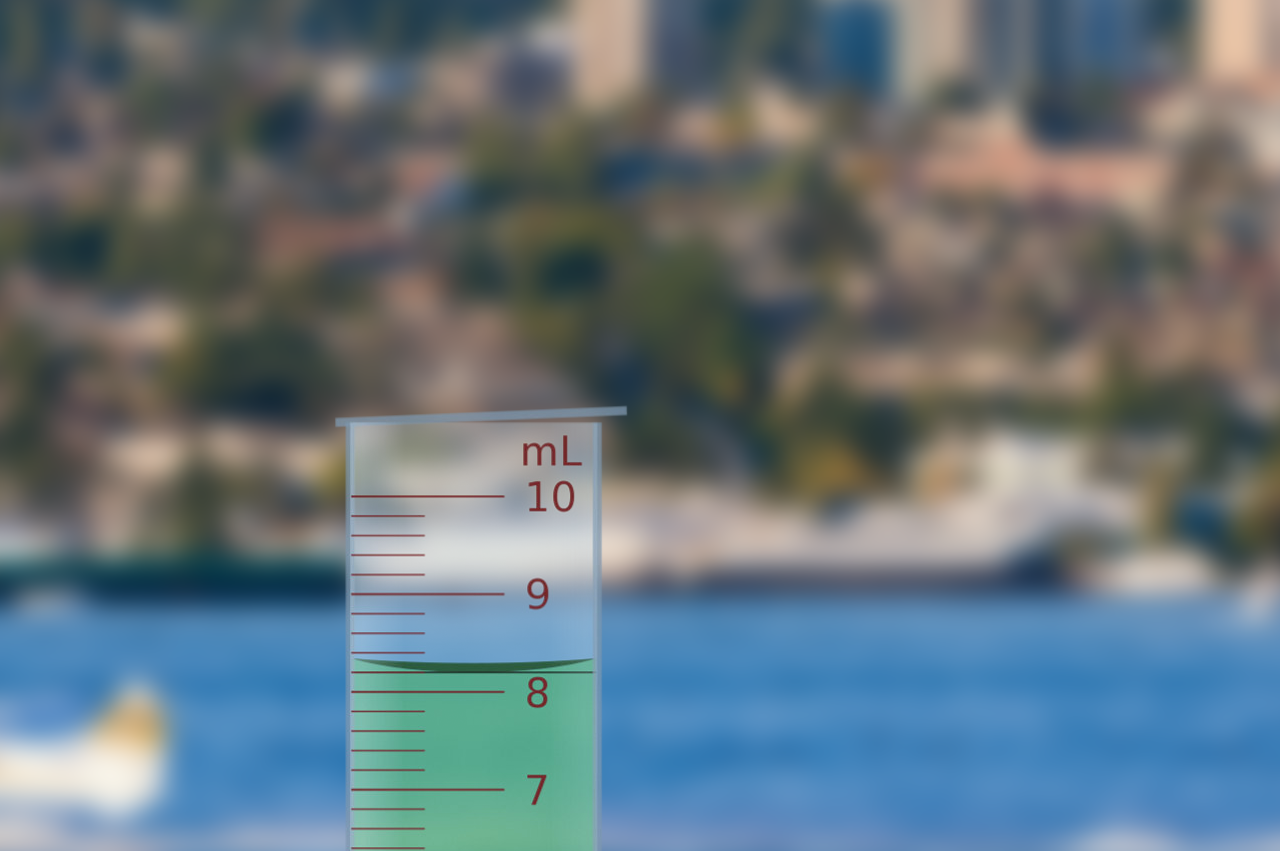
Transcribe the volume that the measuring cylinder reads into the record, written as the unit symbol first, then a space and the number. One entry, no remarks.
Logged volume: mL 8.2
